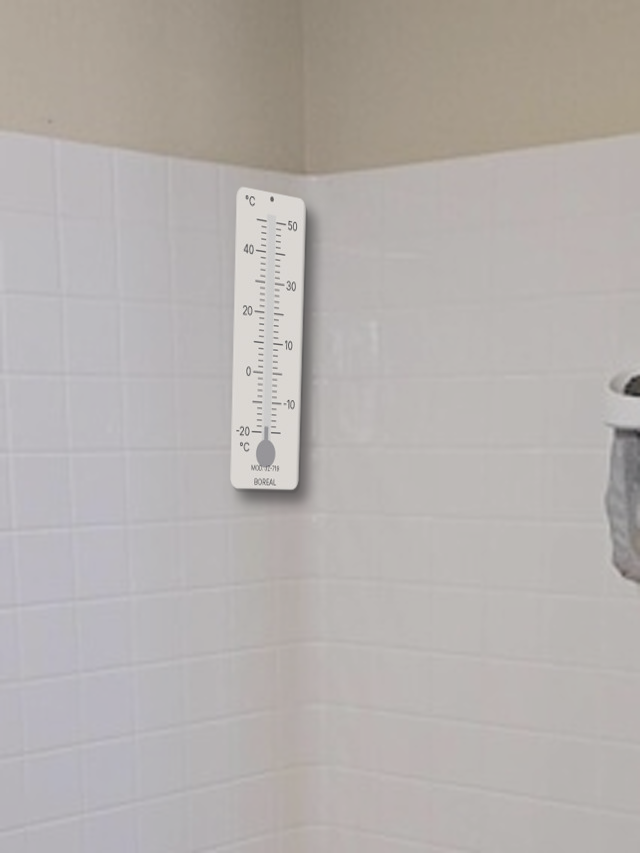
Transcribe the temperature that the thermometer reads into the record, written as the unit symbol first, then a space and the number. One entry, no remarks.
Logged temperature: °C -18
